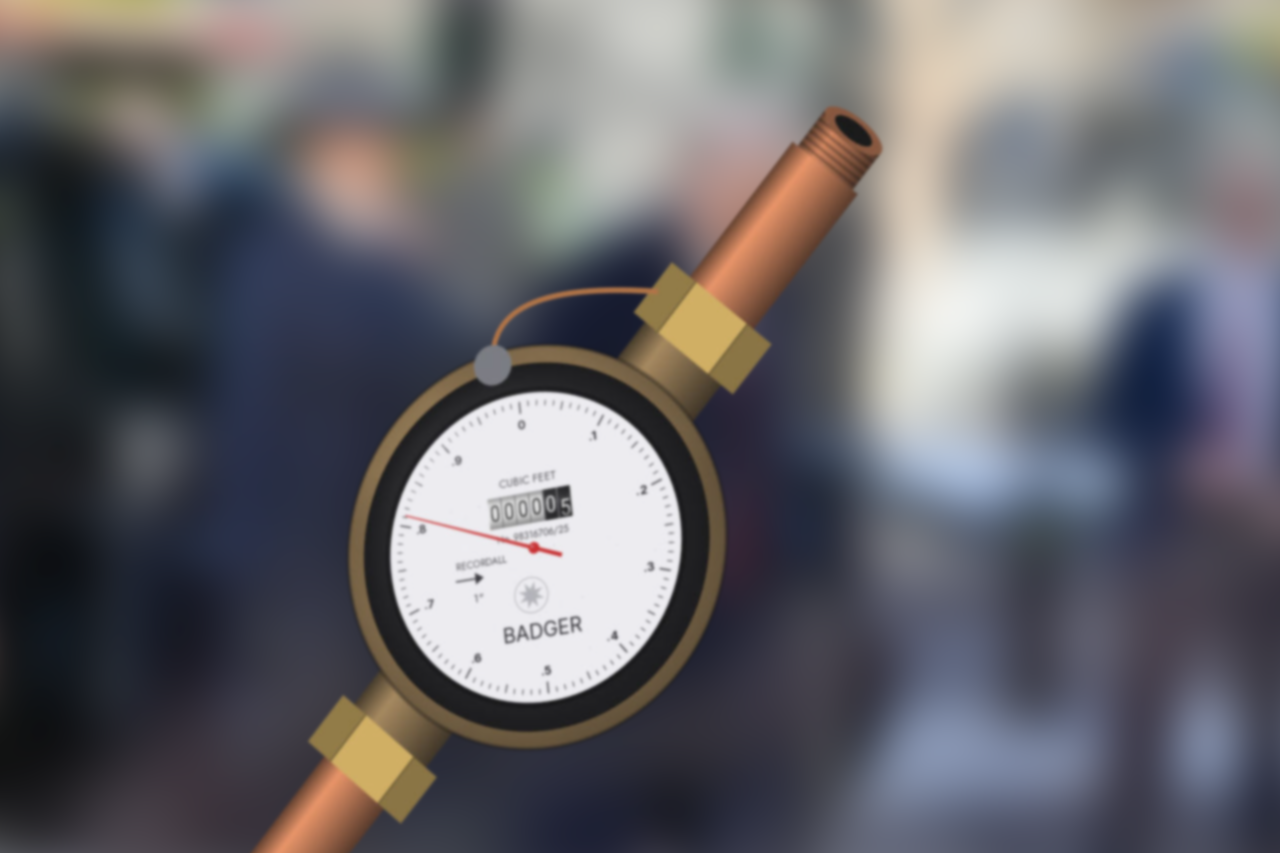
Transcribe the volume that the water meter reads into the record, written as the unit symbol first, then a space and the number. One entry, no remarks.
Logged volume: ft³ 4.81
